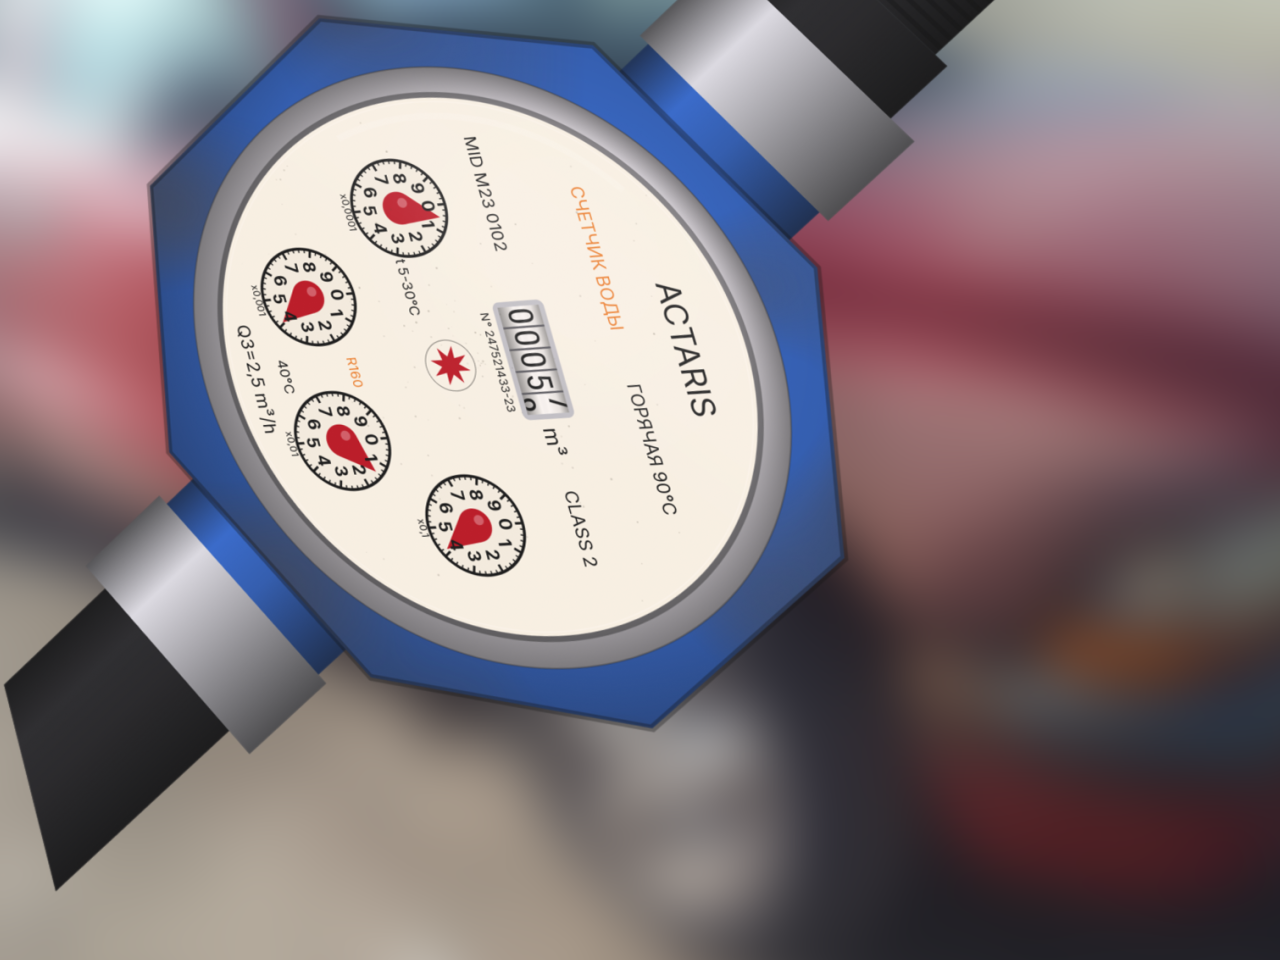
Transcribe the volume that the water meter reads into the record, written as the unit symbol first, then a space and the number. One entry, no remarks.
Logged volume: m³ 57.4140
